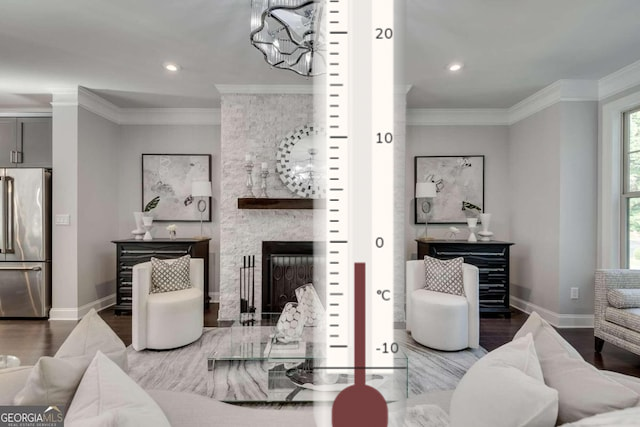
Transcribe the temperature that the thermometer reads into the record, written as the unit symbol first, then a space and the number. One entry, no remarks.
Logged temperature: °C -2
